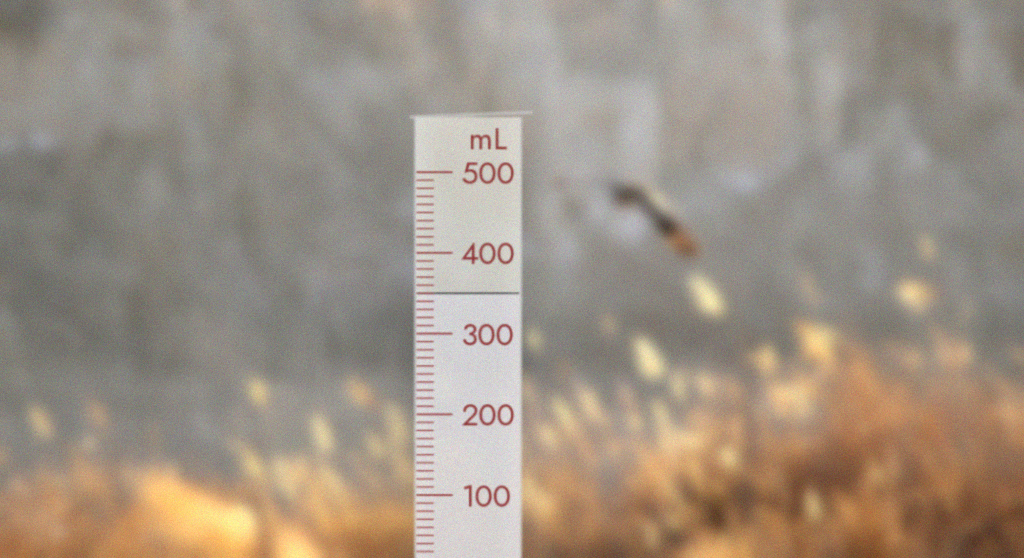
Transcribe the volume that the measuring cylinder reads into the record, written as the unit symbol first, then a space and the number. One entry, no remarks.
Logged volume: mL 350
